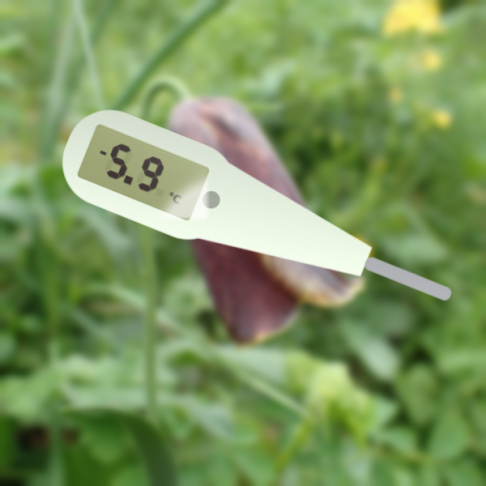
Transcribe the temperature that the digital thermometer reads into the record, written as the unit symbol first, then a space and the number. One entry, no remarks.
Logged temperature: °C -5.9
